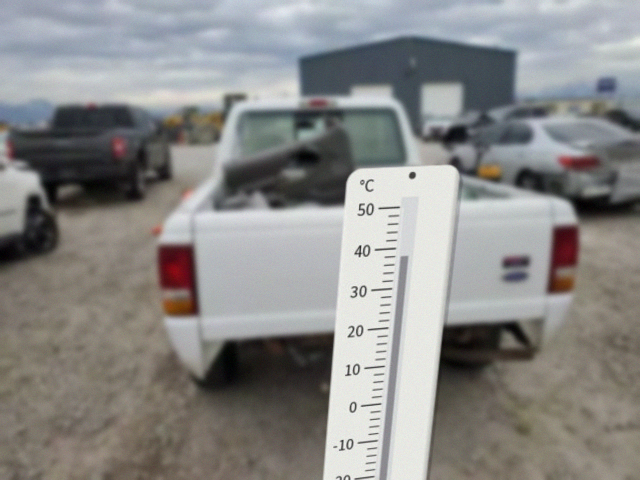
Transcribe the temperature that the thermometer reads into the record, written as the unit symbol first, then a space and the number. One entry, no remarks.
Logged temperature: °C 38
